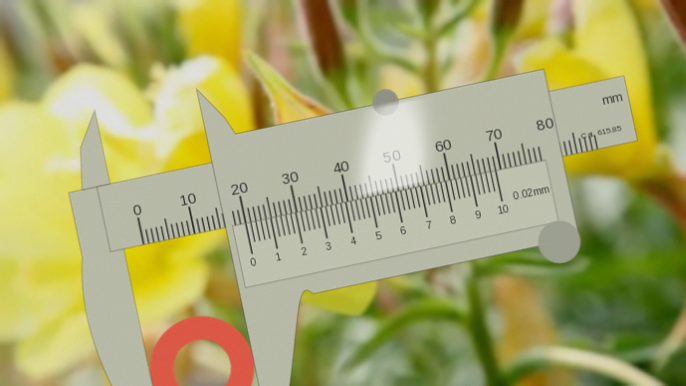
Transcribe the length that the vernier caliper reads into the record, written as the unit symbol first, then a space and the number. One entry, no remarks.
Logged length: mm 20.0
